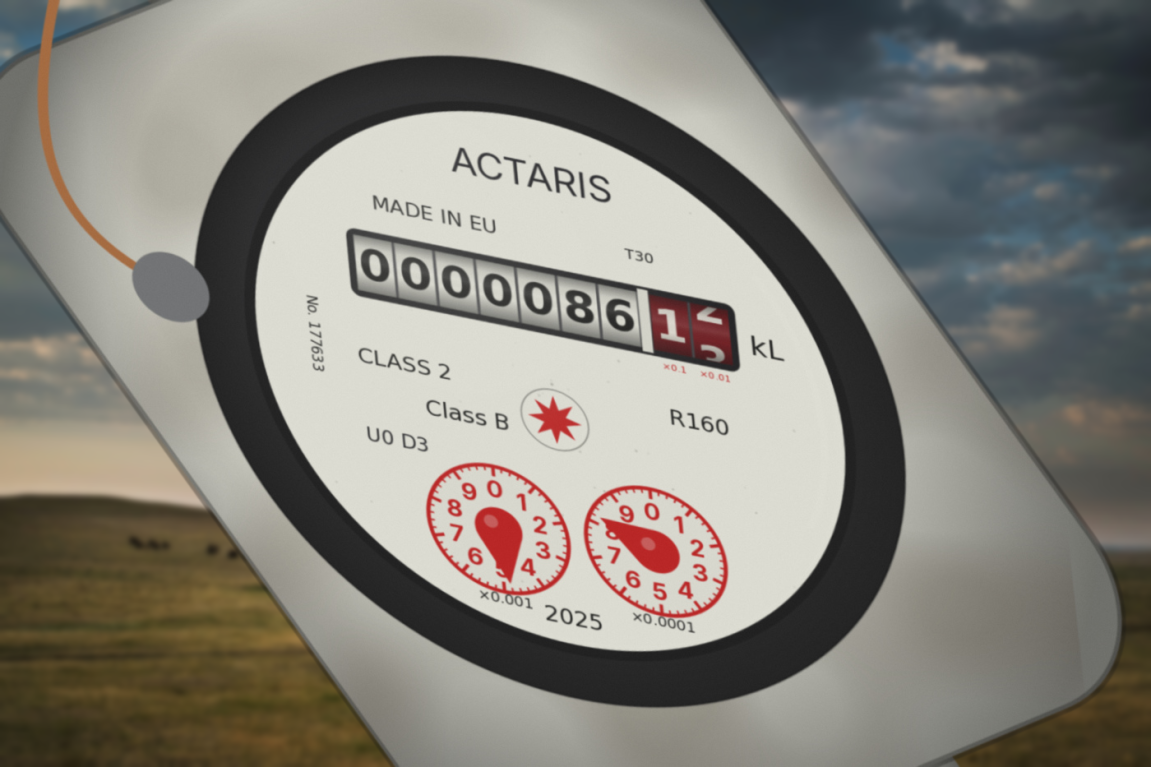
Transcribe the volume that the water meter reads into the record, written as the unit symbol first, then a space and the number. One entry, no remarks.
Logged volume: kL 86.1248
